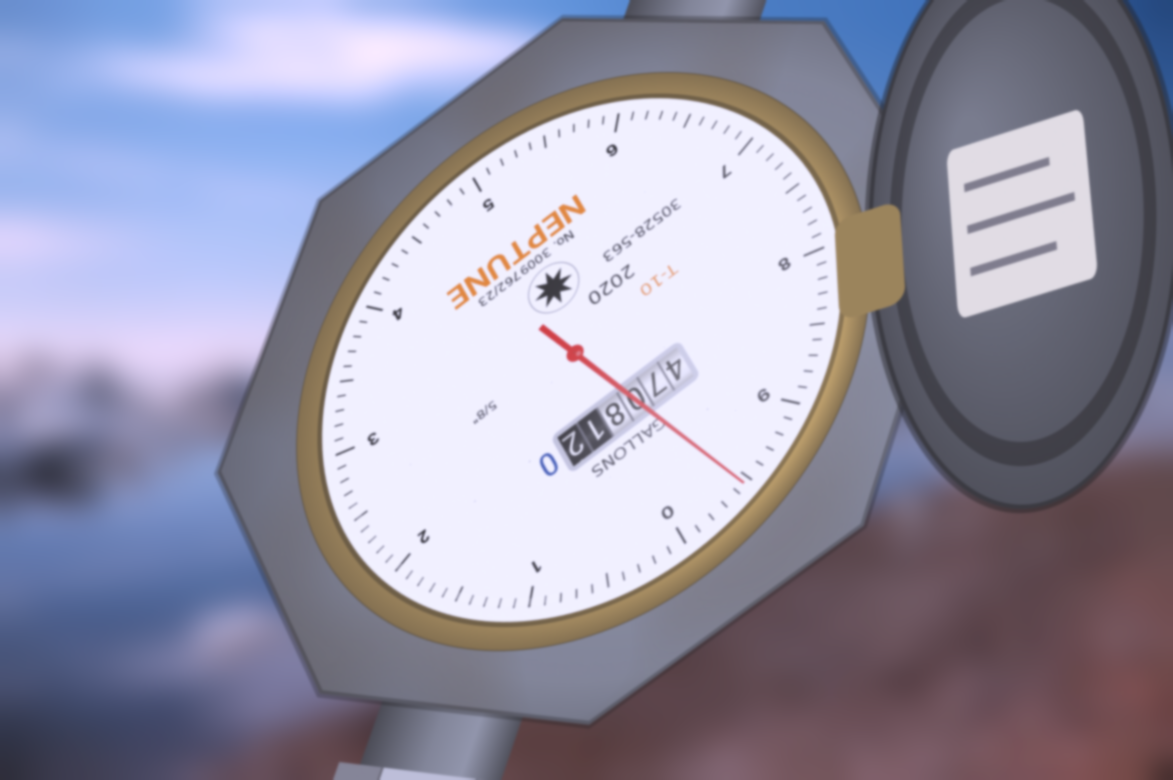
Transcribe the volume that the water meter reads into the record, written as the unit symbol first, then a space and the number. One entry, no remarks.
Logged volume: gal 4708119.5
